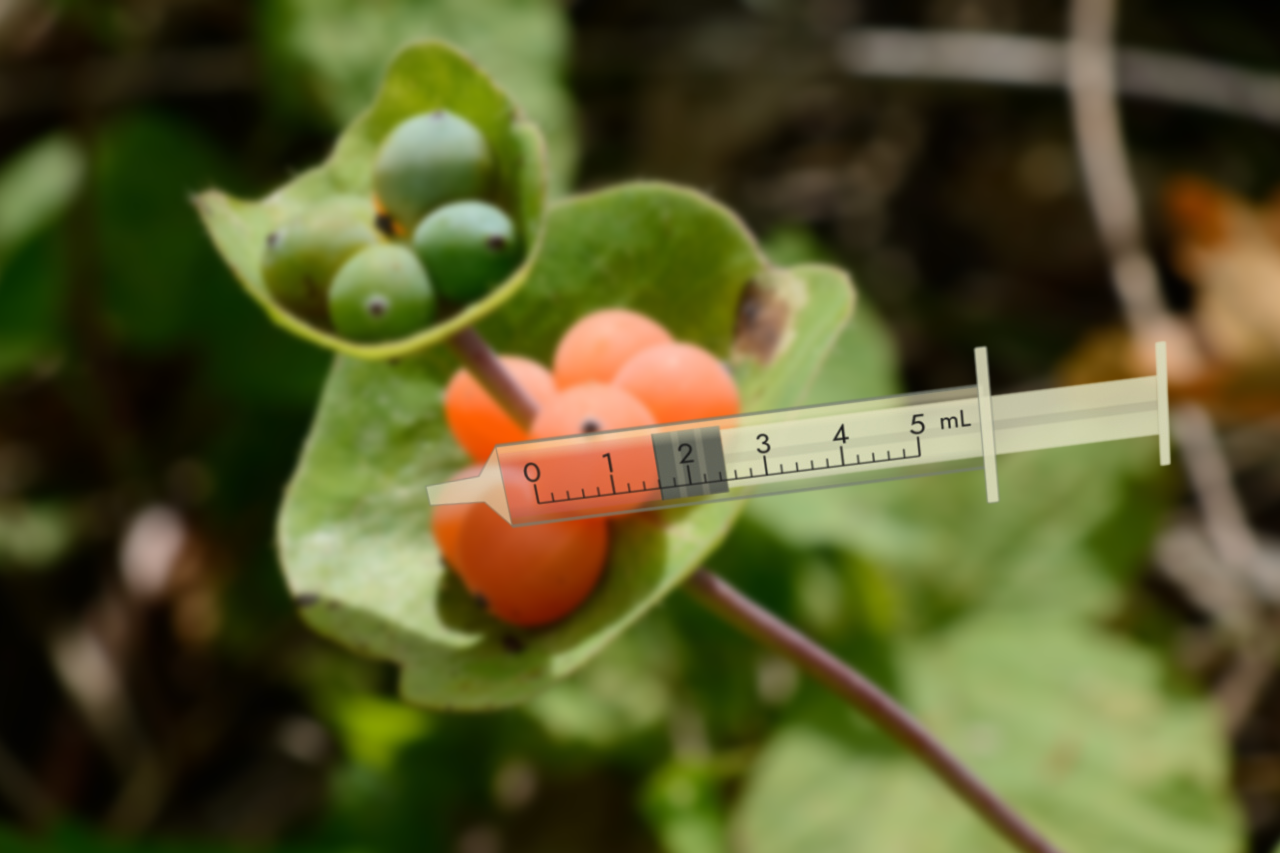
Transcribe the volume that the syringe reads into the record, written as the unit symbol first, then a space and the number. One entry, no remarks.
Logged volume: mL 1.6
